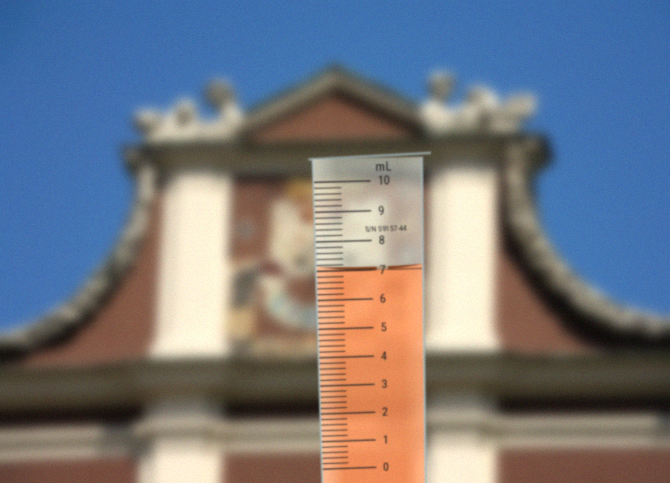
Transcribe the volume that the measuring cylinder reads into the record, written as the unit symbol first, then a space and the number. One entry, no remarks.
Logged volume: mL 7
